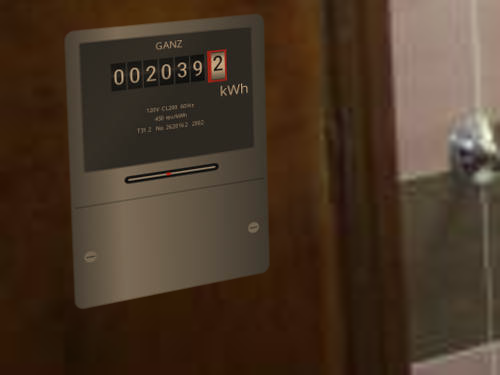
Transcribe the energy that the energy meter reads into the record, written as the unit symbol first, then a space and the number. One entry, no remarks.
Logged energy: kWh 2039.2
